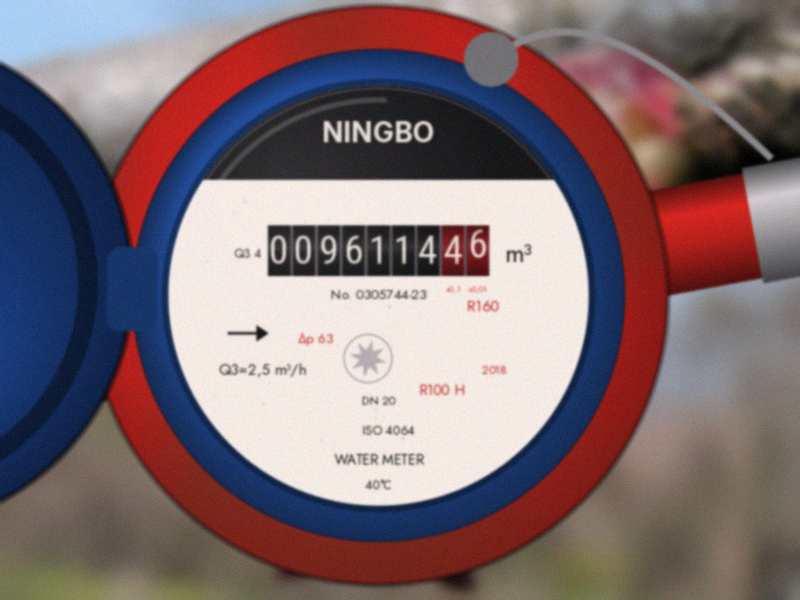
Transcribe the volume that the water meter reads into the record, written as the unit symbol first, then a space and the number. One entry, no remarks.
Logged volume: m³ 96114.46
